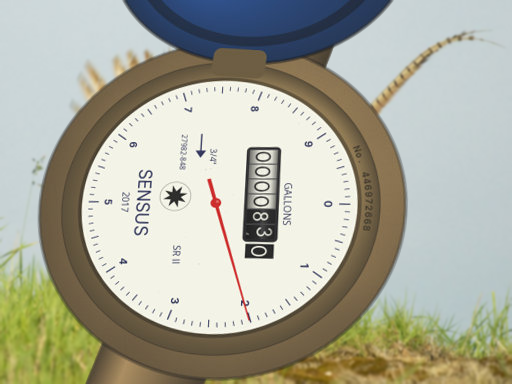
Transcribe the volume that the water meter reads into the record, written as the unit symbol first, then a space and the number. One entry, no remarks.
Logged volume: gal 832.0
